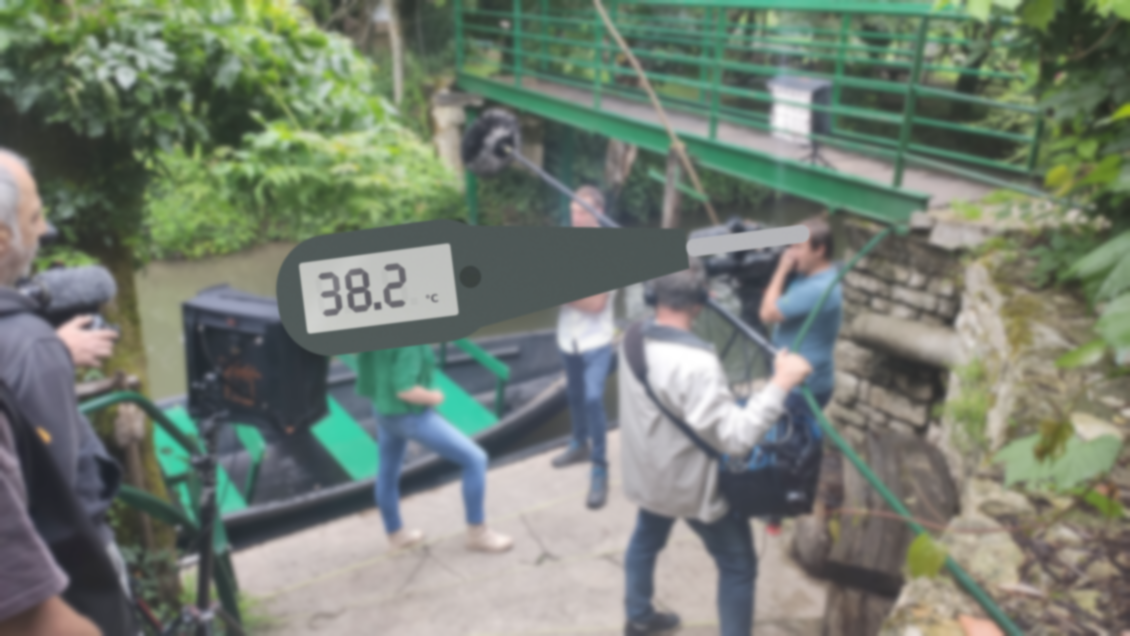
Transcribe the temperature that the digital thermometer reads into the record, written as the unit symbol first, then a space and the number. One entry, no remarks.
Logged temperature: °C 38.2
